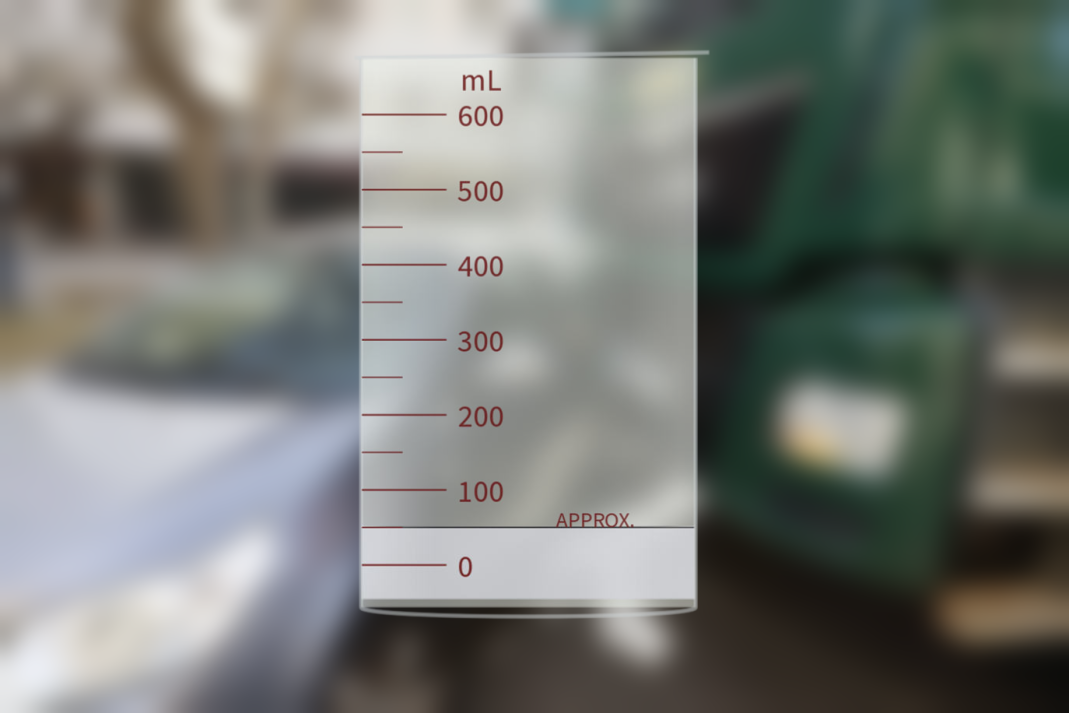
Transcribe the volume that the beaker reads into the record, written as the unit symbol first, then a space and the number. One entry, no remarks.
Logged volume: mL 50
